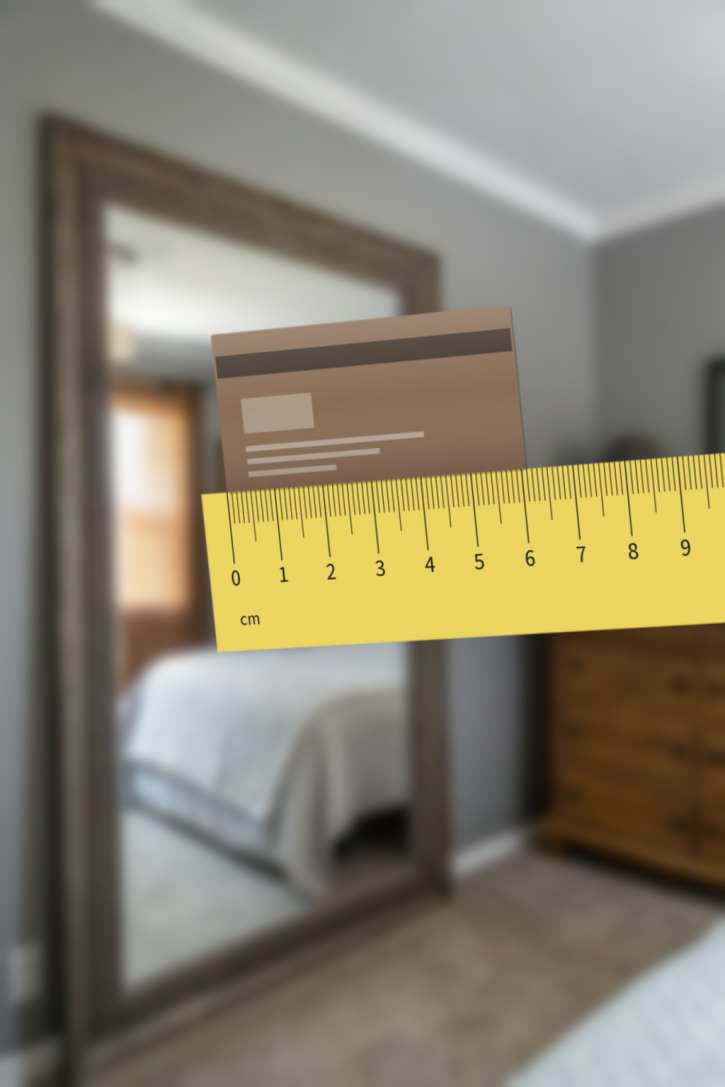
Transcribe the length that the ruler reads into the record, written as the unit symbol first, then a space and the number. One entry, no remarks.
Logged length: cm 6.1
